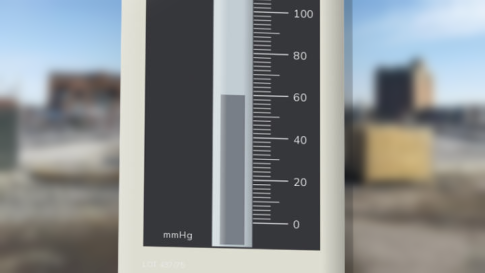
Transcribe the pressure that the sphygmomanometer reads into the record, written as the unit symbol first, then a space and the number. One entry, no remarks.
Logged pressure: mmHg 60
